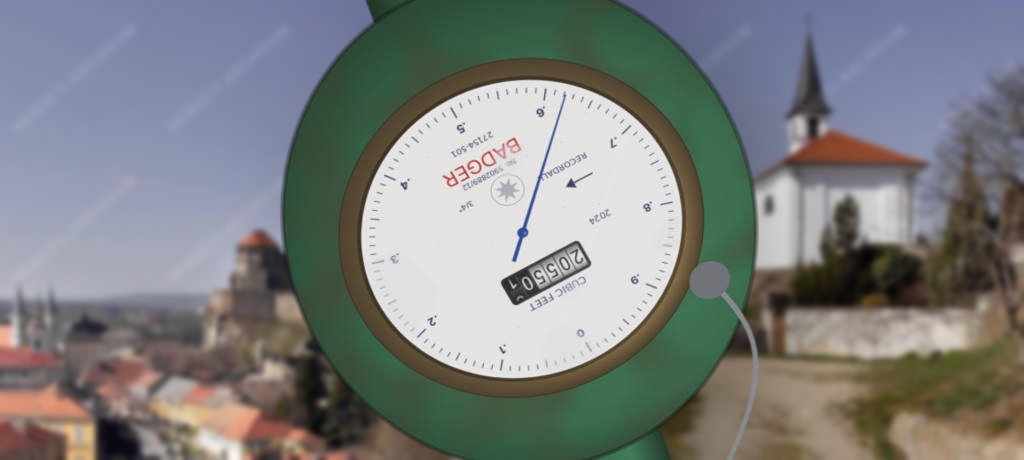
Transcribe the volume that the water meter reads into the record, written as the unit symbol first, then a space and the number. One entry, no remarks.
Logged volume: ft³ 205500.62
